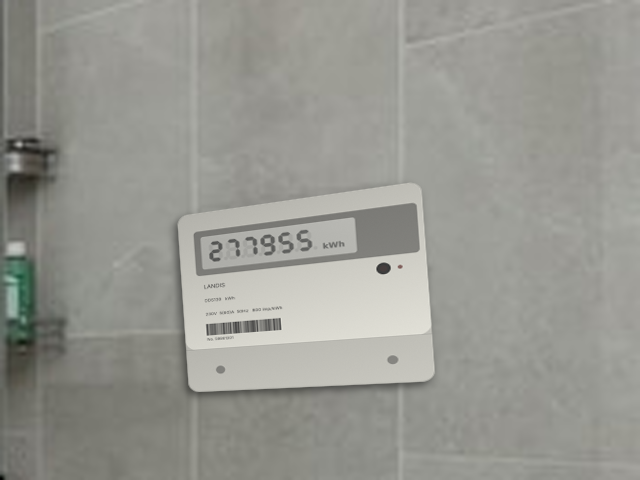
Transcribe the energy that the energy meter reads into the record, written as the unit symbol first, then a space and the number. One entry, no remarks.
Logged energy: kWh 277955
